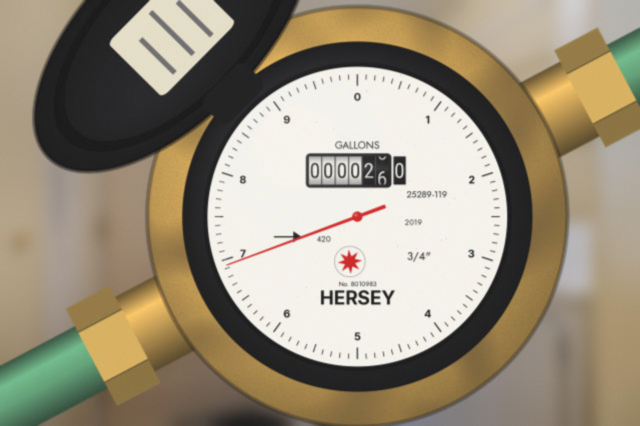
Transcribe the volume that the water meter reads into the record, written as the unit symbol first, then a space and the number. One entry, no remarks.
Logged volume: gal 256.9
